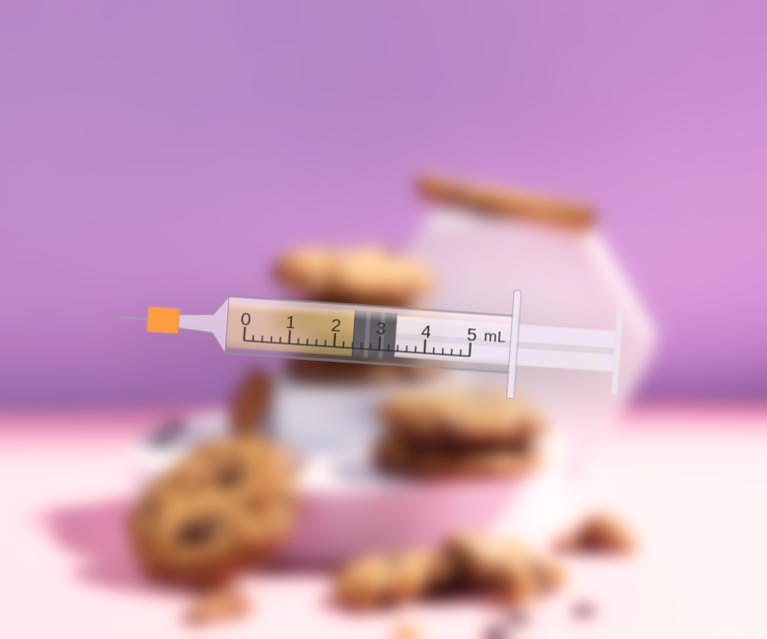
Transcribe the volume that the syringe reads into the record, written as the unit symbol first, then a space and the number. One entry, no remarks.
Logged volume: mL 2.4
